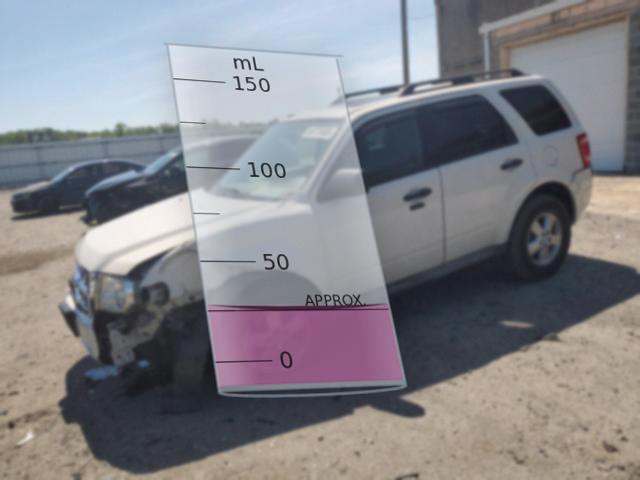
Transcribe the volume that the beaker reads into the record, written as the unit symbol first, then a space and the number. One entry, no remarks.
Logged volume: mL 25
